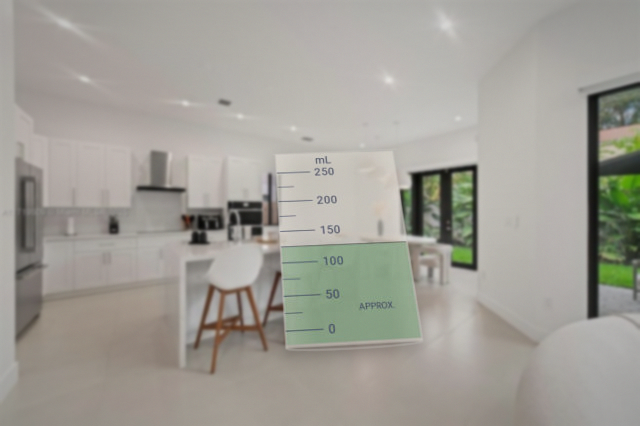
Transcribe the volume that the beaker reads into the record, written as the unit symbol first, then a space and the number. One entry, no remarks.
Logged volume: mL 125
